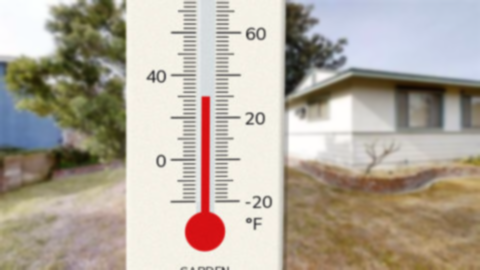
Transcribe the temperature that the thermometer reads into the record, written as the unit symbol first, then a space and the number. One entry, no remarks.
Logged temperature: °F 30
